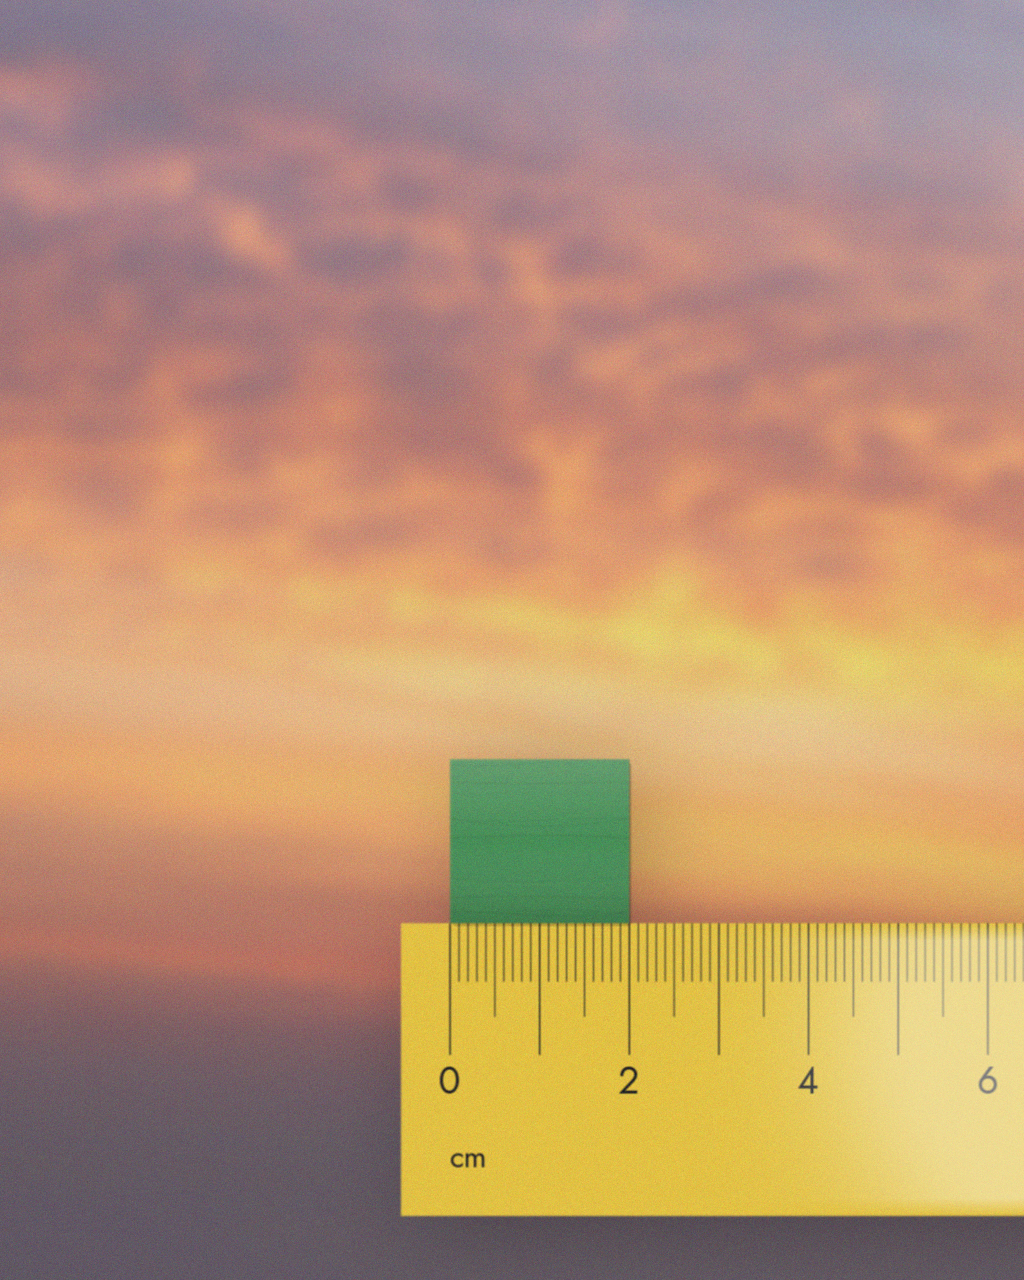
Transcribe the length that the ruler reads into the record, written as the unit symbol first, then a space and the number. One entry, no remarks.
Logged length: cm 2
